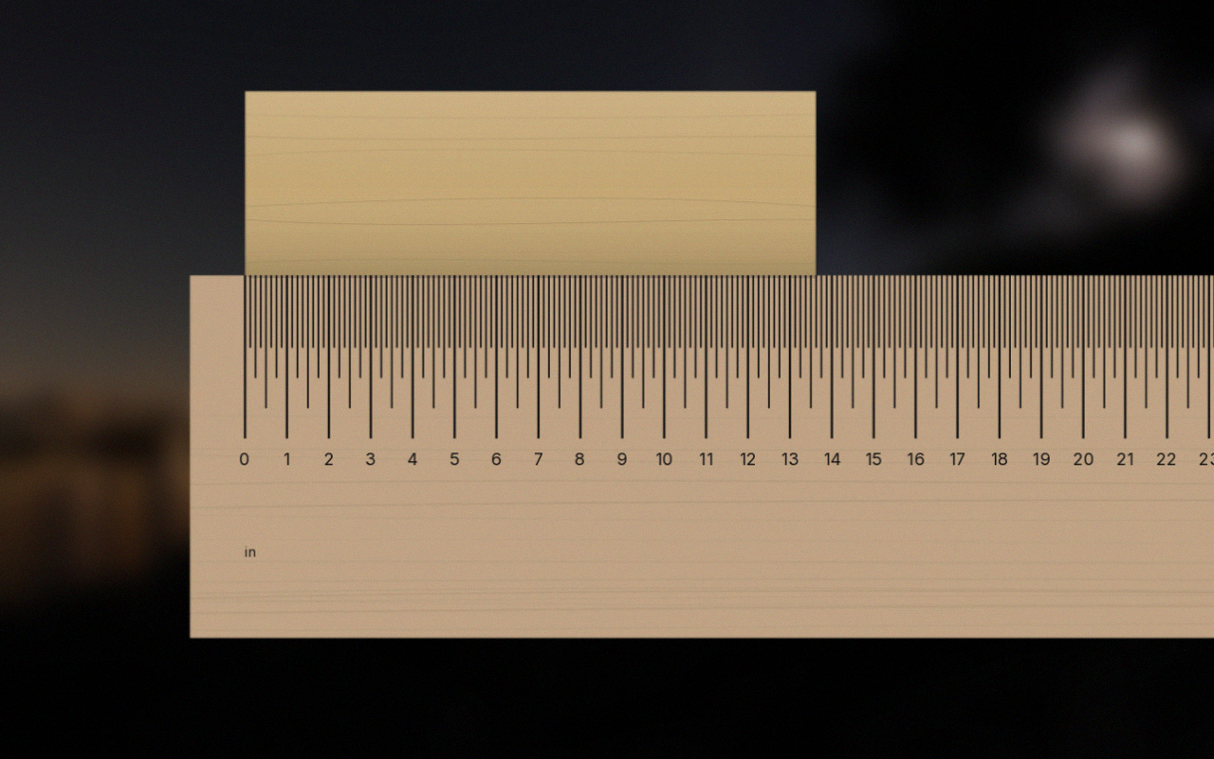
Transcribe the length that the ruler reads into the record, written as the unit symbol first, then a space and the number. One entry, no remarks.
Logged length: in 13.625
